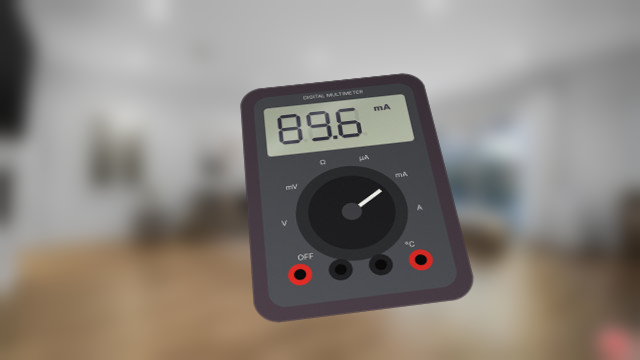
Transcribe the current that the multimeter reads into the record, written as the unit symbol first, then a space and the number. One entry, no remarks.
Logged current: mA 89.6
